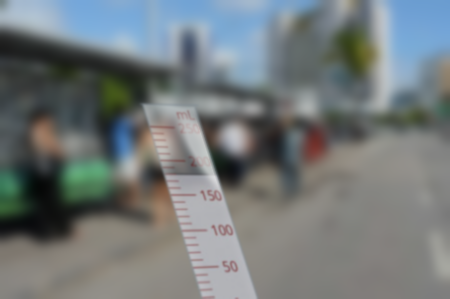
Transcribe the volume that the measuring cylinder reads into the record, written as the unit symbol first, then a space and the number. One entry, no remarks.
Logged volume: mL 180
